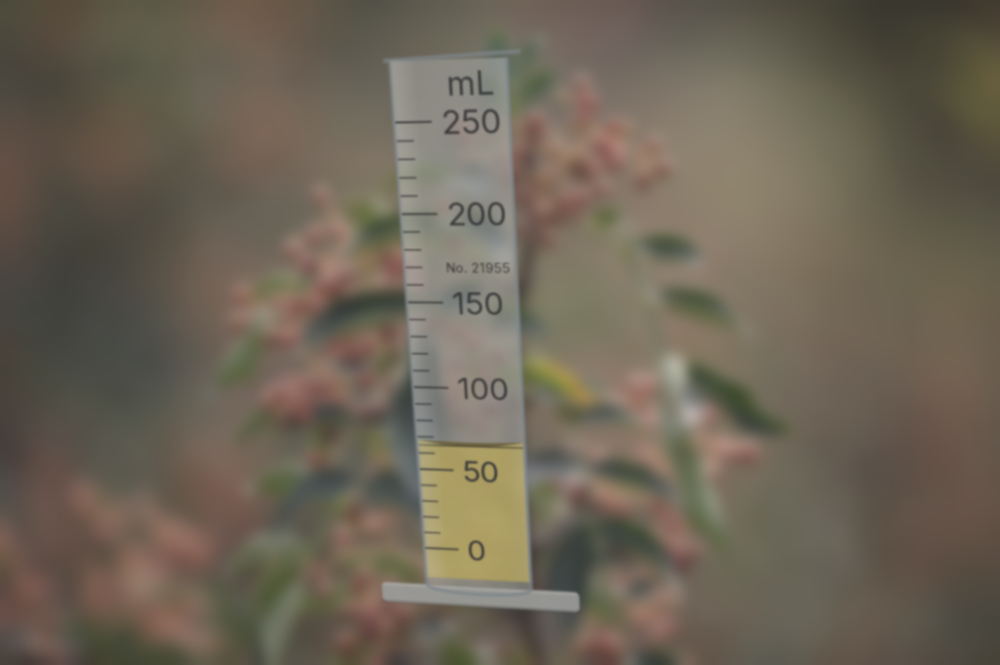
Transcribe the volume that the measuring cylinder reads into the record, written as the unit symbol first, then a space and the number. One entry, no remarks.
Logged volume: mL 65
